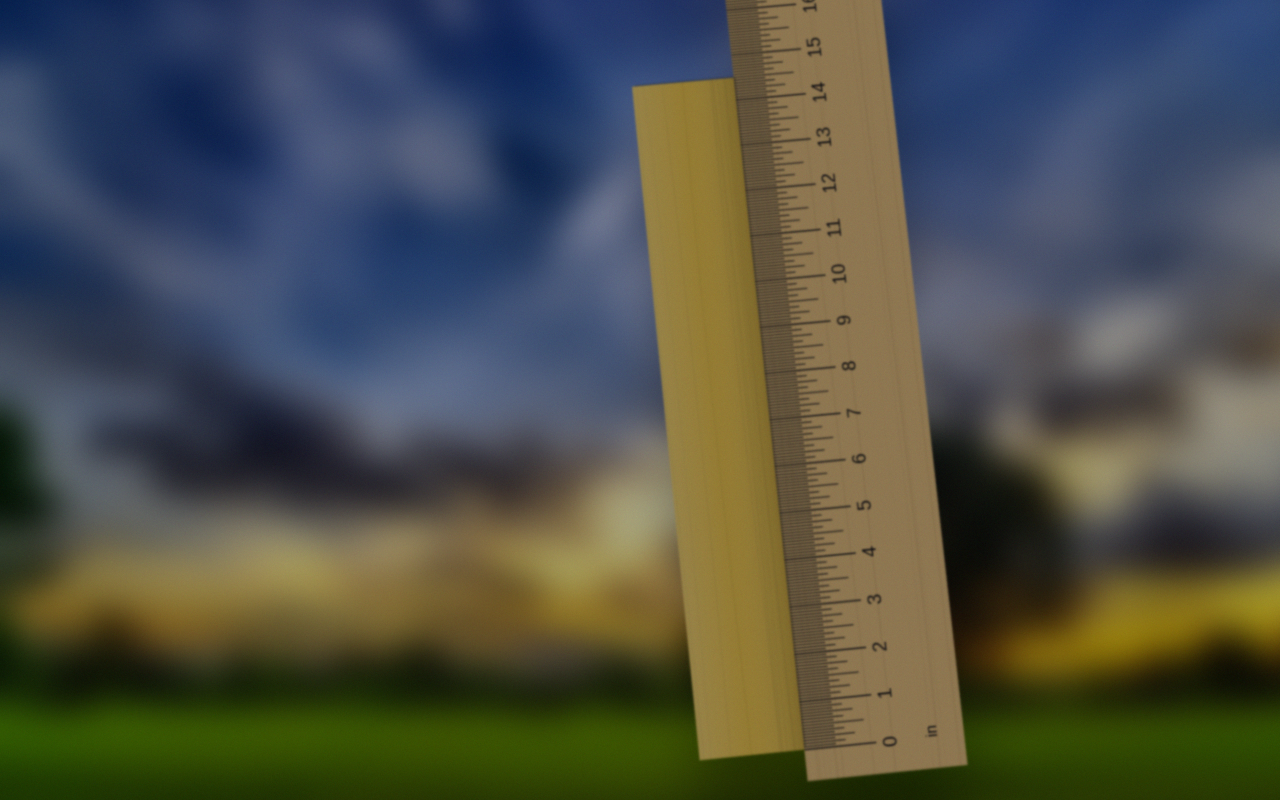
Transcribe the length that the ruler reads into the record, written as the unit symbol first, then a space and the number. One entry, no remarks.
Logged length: in 14.5
